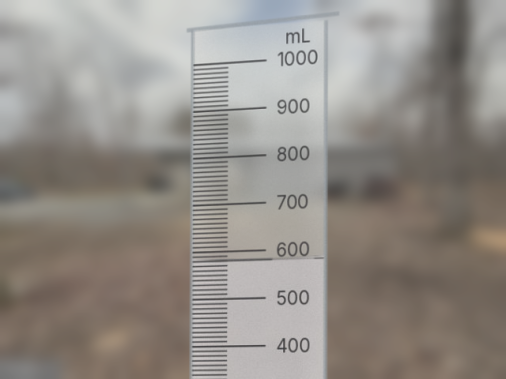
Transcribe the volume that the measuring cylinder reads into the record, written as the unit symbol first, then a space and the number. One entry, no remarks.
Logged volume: mL 580
